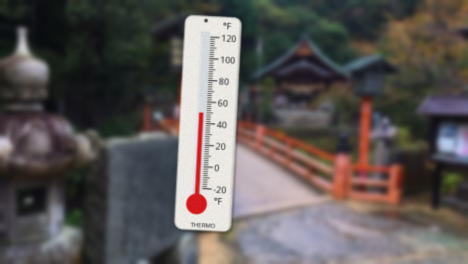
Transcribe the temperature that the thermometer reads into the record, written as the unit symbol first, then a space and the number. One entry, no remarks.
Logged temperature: °F 50
